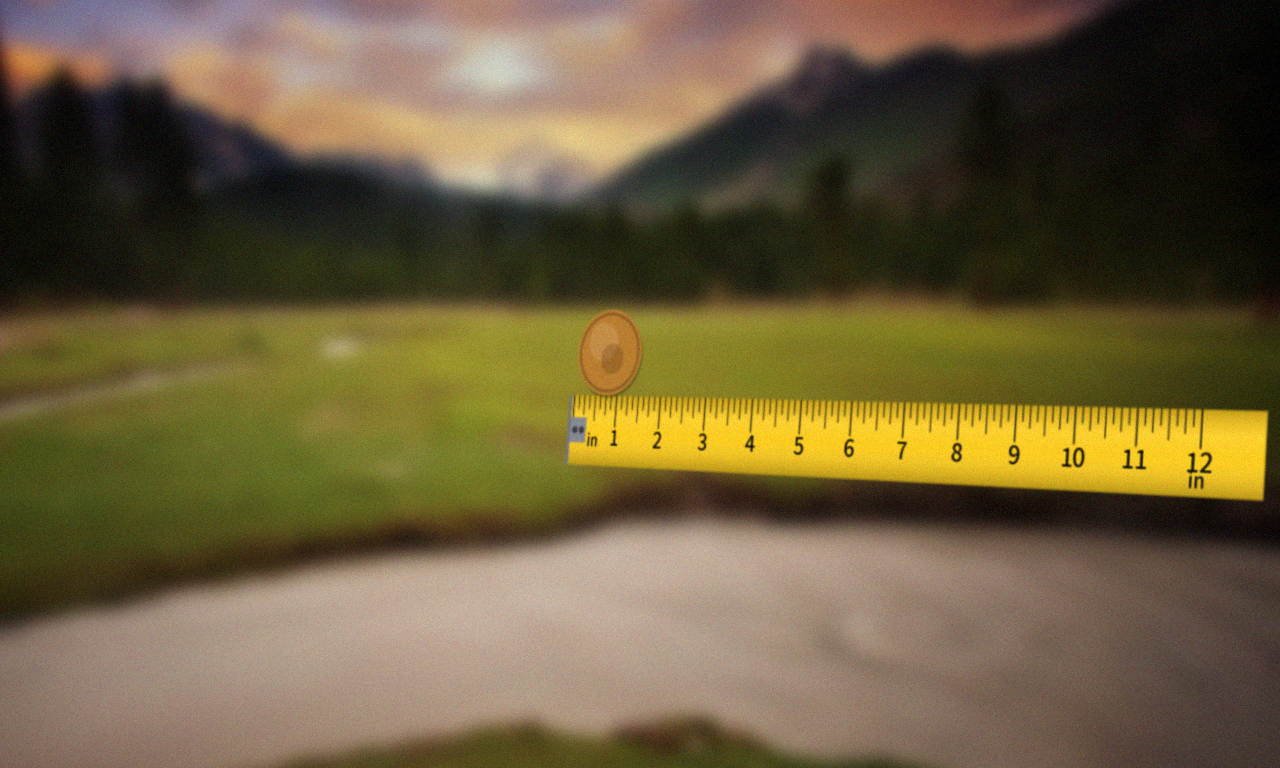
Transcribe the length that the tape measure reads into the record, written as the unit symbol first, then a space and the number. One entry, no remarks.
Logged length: in 1.5
